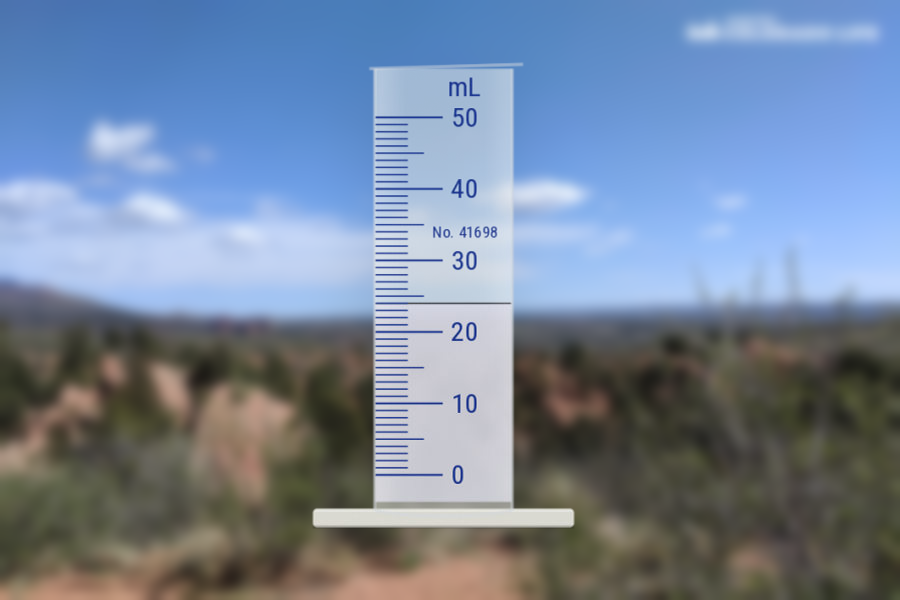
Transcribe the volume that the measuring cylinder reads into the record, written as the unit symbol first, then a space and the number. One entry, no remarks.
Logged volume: mL 24
